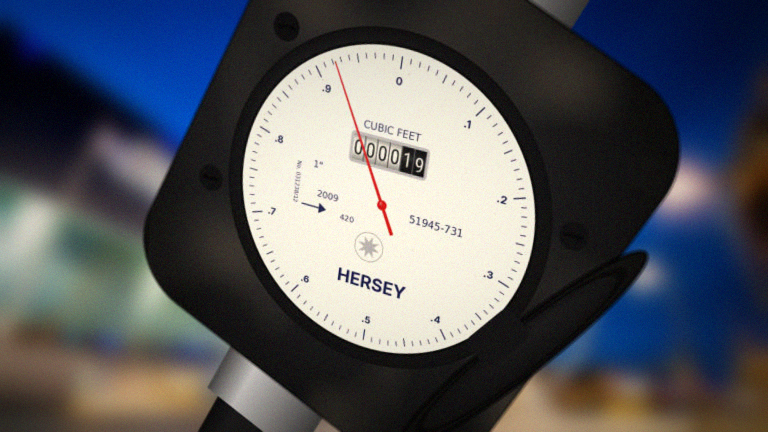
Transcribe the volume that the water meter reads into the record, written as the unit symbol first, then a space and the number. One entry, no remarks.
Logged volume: ft³ 18.92
